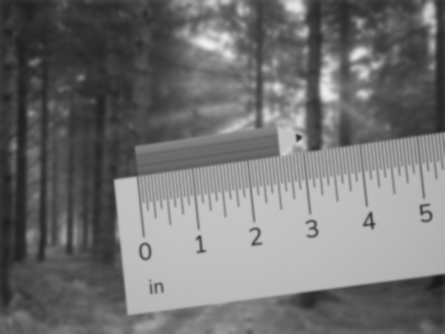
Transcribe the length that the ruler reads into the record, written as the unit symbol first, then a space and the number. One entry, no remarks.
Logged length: in 3
